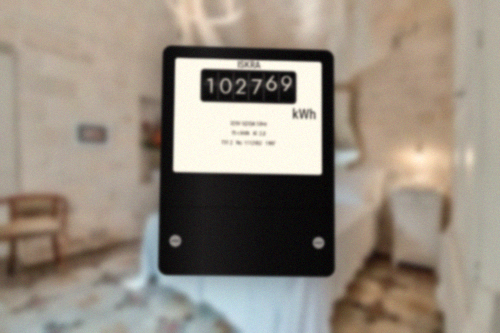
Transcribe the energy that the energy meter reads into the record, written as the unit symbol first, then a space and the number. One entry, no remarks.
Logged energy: kWh 102769
